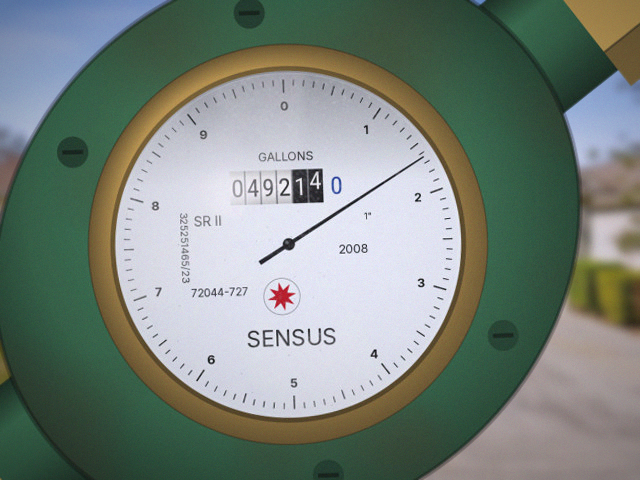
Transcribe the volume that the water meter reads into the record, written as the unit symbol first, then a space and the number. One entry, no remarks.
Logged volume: gal 492141.6
